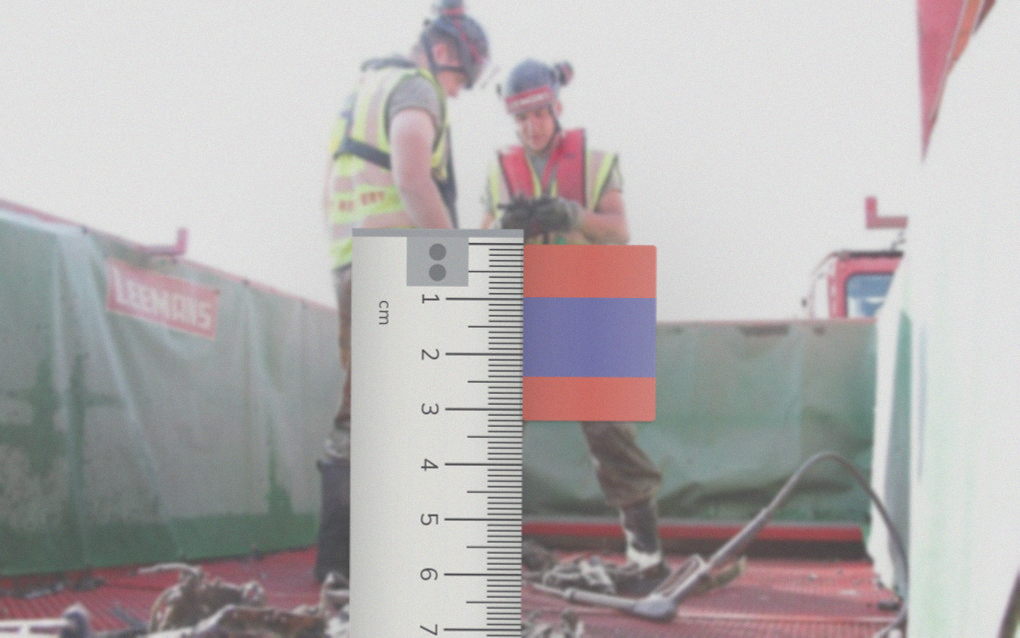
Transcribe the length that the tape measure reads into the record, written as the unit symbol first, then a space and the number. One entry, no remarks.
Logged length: cm 3.2
